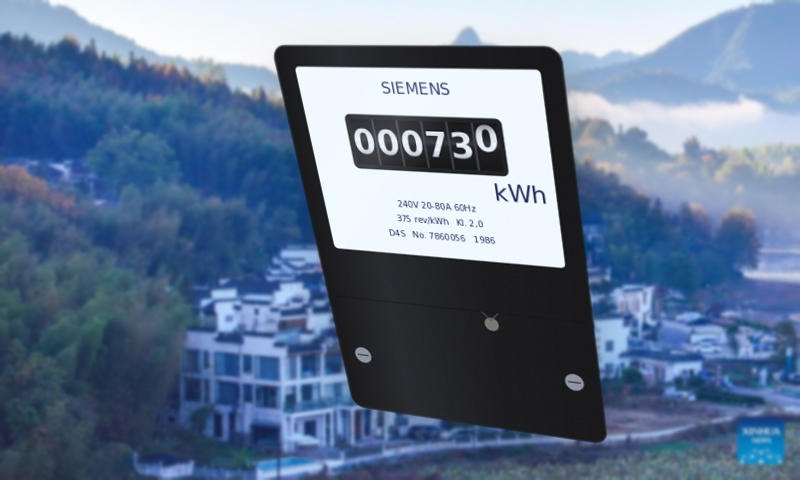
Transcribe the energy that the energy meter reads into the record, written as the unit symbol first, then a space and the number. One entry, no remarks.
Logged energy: kWh 730
